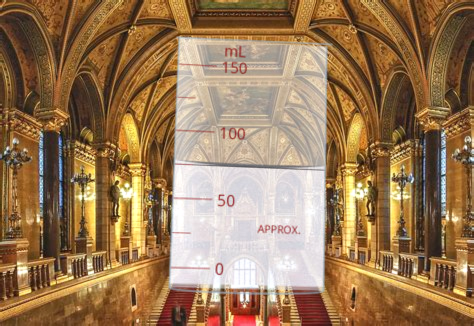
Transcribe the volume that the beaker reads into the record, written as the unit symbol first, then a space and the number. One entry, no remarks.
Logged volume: mL 75
